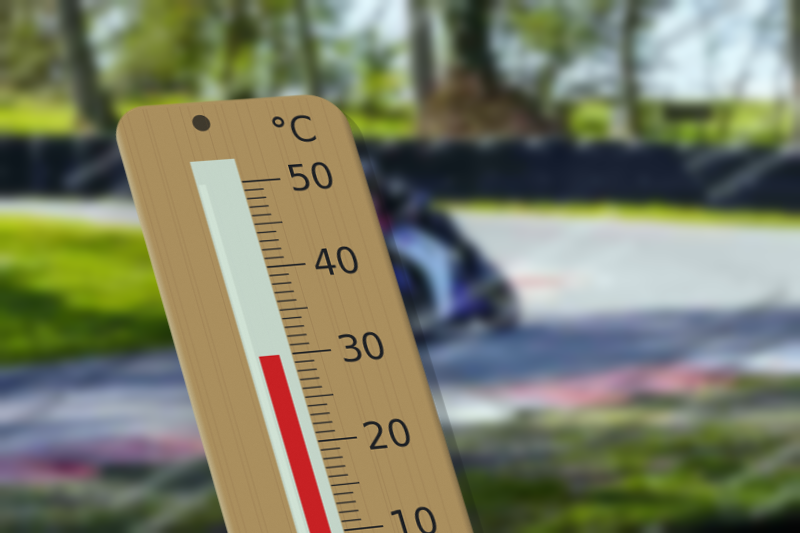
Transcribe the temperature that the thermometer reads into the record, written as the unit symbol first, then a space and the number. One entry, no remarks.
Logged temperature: °C 30
